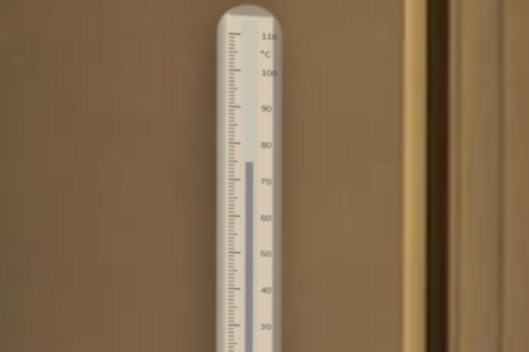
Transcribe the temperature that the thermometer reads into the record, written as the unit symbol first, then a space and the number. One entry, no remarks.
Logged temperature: °C 75
